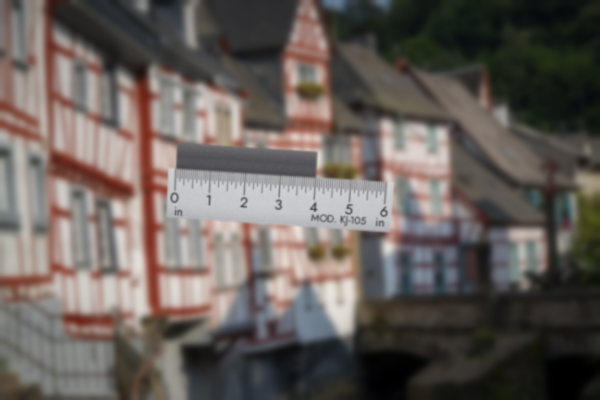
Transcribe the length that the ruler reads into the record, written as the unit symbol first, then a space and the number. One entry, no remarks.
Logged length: in 4
